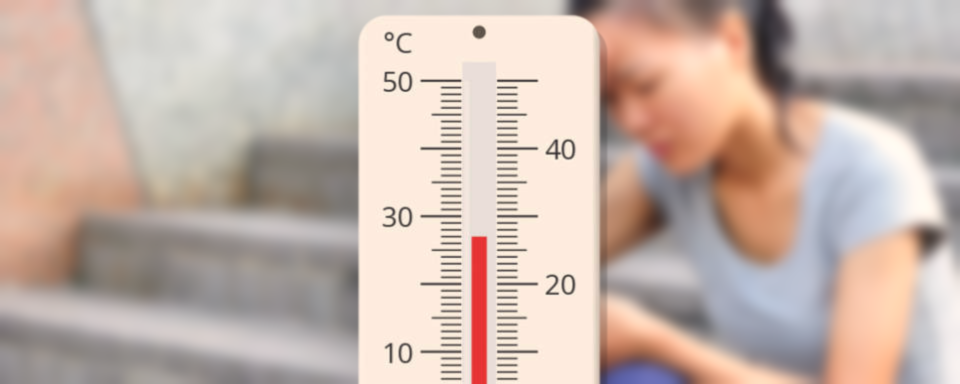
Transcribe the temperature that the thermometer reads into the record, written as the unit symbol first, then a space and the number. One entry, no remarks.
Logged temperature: °C 27
